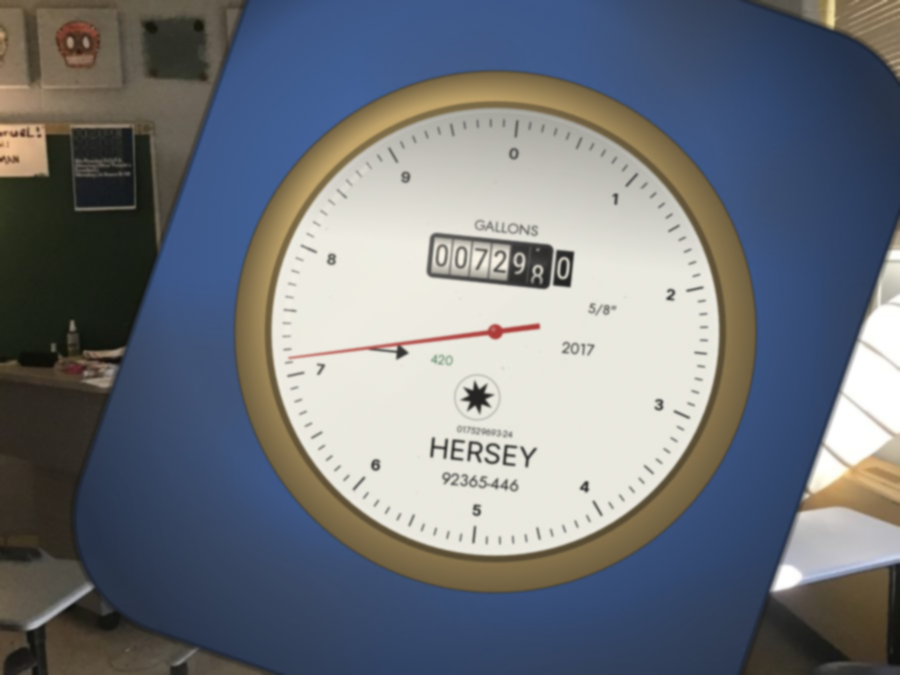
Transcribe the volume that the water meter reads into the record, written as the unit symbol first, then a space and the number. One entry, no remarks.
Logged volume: gal 72977.1
